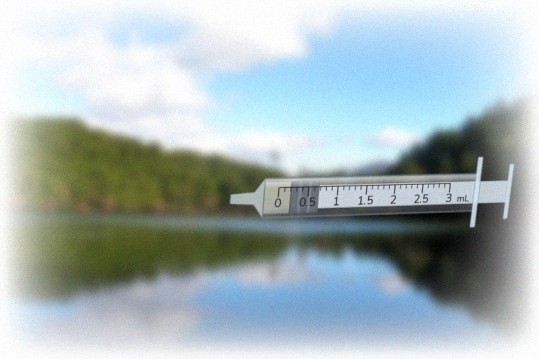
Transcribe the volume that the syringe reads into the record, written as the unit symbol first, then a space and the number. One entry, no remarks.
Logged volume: mL 0.2
